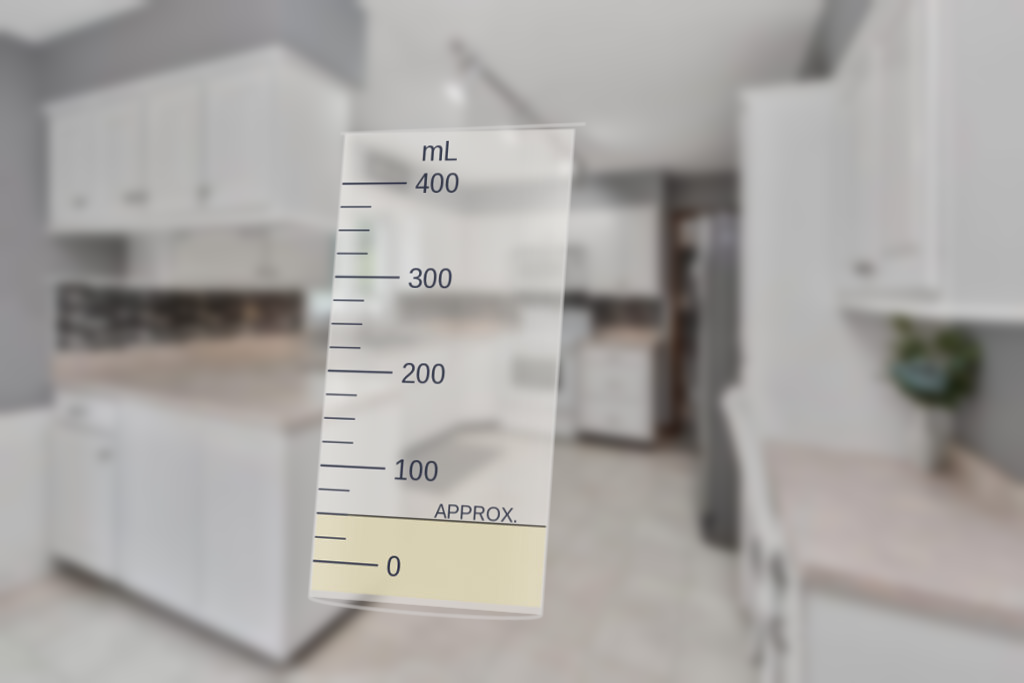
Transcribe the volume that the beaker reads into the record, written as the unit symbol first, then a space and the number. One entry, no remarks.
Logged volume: mL 50
